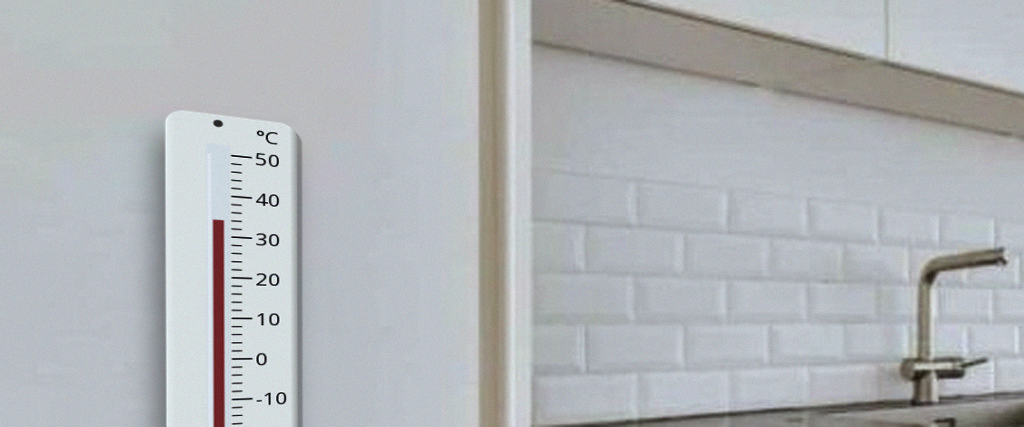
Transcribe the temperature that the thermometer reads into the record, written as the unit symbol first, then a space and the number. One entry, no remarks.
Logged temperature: °C 34
